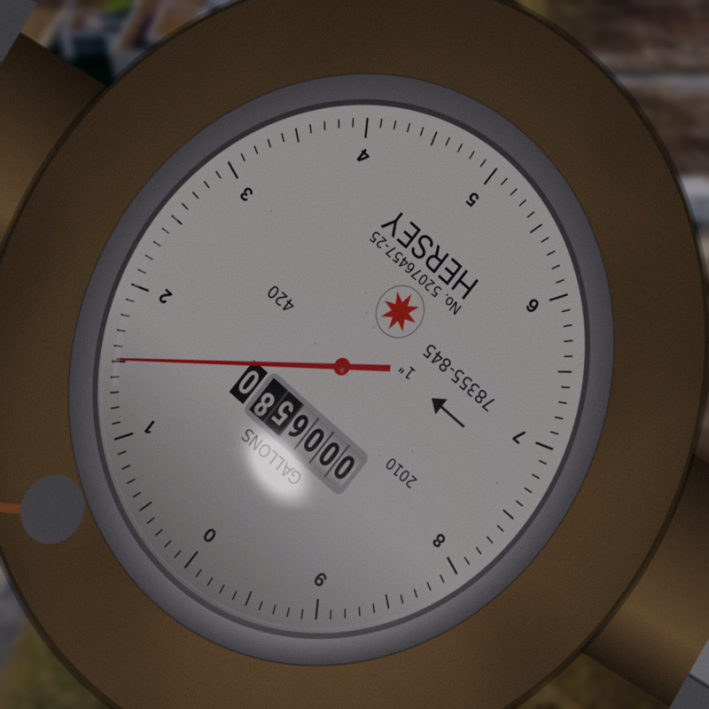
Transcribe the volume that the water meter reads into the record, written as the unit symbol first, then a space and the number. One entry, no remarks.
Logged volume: gal 6581.5
